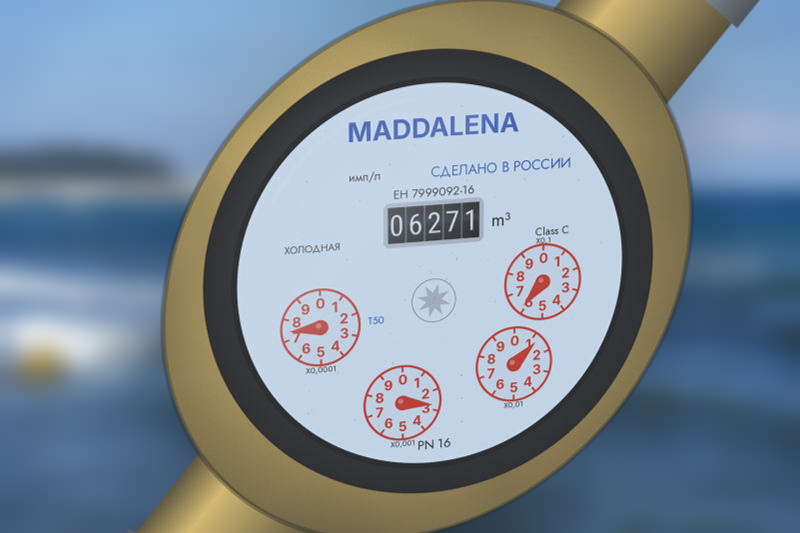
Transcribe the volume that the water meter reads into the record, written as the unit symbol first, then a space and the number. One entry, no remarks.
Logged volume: m³ 6271.6127
